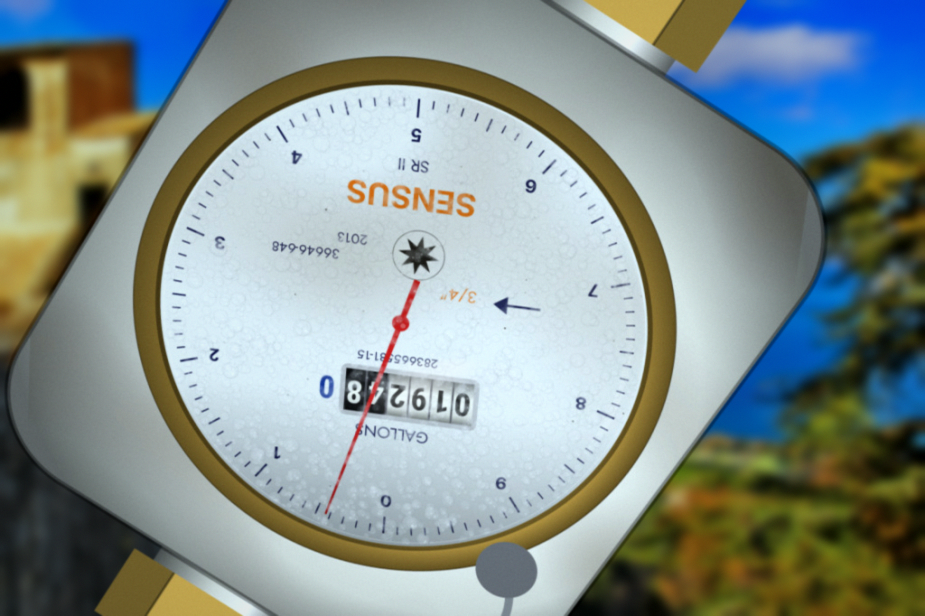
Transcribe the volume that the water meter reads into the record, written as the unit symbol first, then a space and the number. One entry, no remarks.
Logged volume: gal 192480.4
